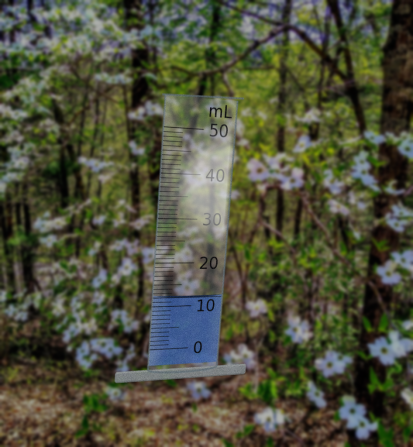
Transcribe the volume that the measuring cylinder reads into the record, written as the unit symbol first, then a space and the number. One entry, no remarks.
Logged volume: mL 12
